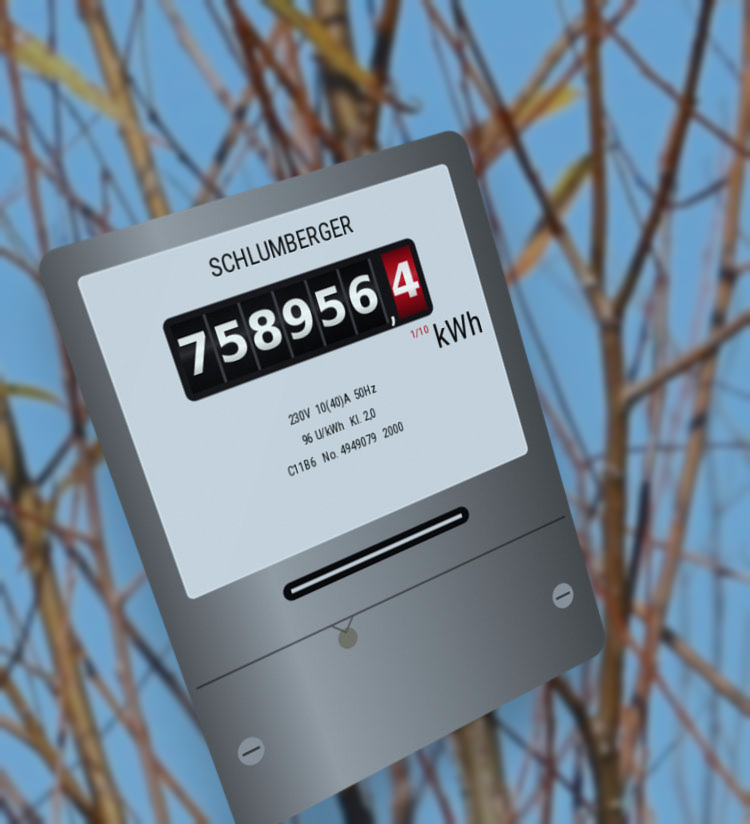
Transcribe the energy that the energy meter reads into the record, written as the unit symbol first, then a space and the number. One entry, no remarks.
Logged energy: kWh 758956.4
